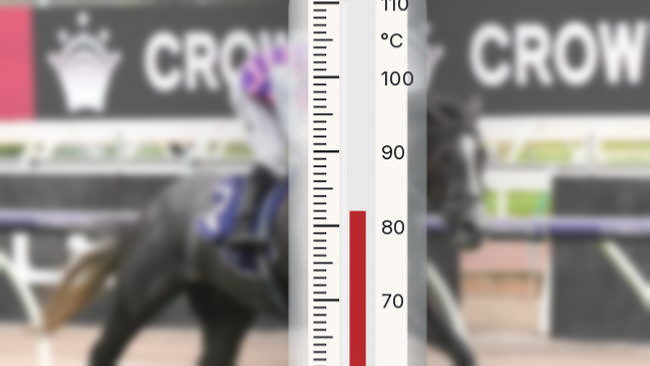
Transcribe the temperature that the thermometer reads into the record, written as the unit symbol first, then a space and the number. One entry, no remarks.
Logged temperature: °C 82
